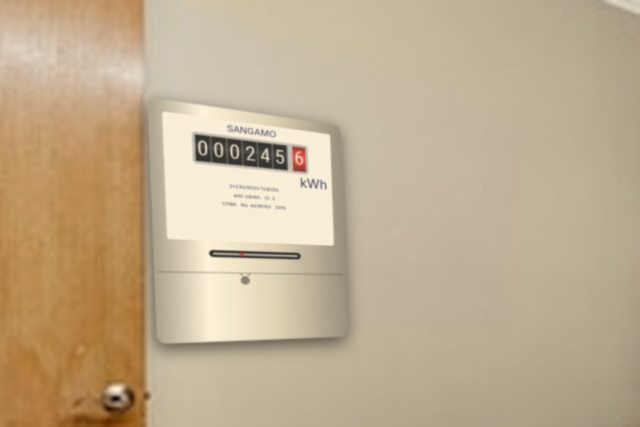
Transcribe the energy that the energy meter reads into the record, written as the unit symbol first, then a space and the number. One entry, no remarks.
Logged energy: kWh 245.6
